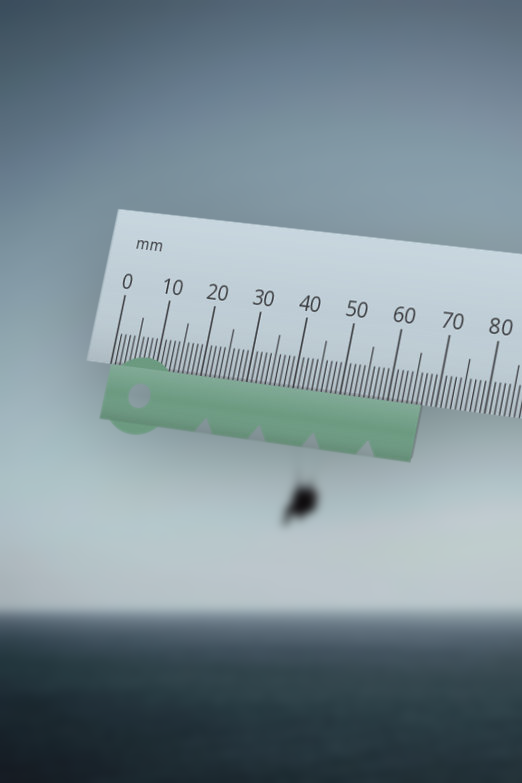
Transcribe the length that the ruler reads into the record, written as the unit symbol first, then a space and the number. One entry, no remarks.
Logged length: mm 67
